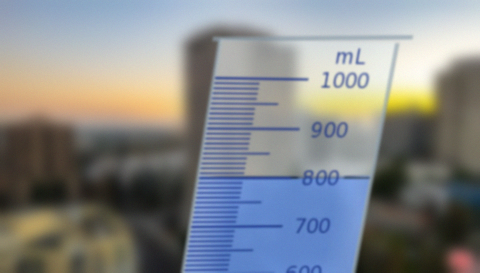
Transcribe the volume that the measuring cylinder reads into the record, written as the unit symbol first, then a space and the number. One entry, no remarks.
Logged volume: mL 800
